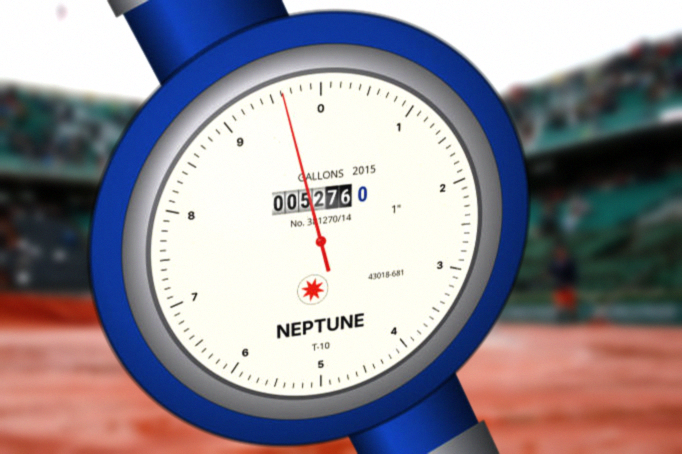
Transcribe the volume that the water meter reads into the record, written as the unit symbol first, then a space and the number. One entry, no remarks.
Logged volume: gal 52759.6
